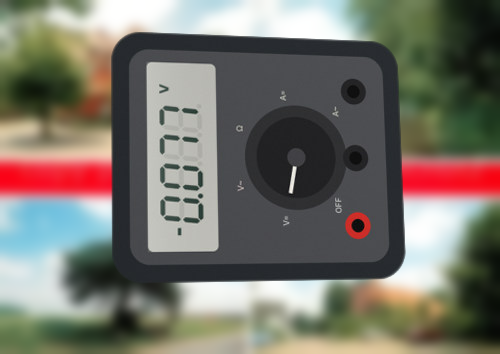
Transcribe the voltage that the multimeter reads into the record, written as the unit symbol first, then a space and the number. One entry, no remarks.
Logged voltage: V -0.077
